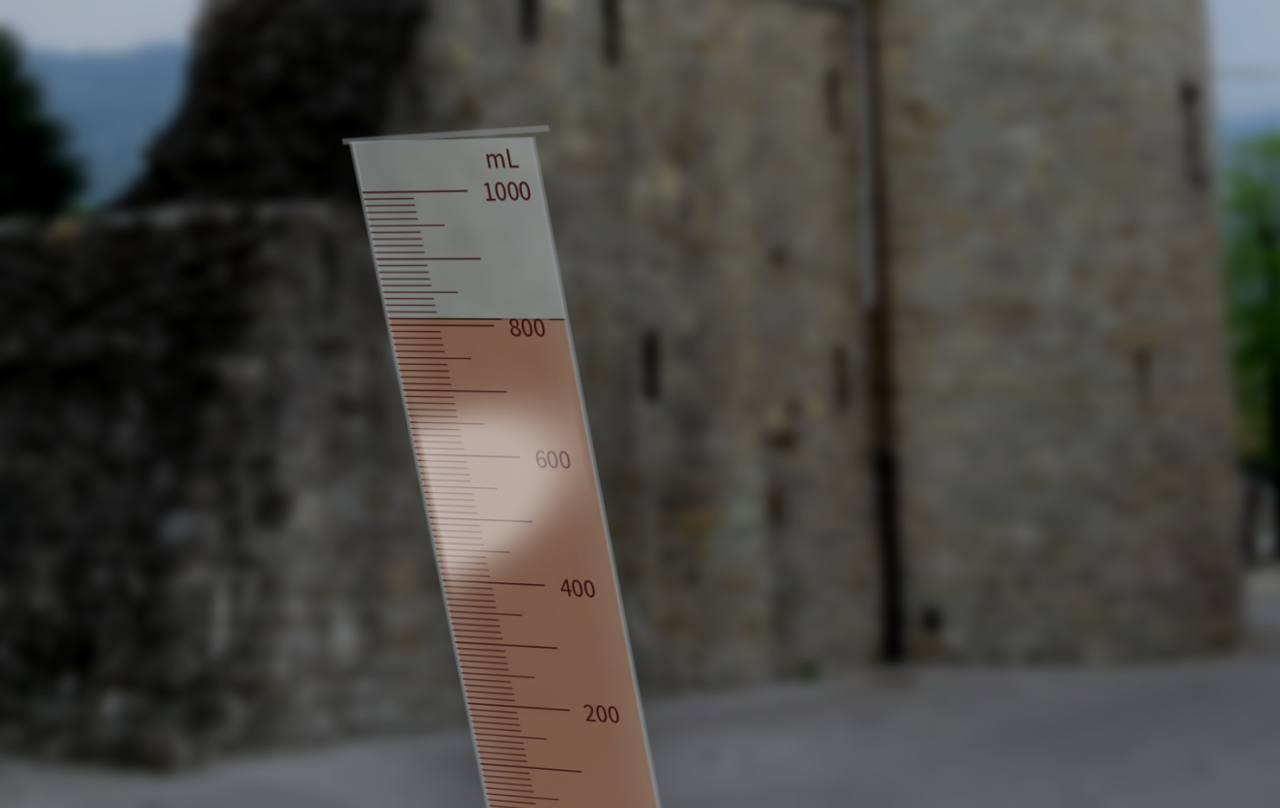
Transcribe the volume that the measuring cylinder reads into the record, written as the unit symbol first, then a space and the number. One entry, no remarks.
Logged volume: mL 810
